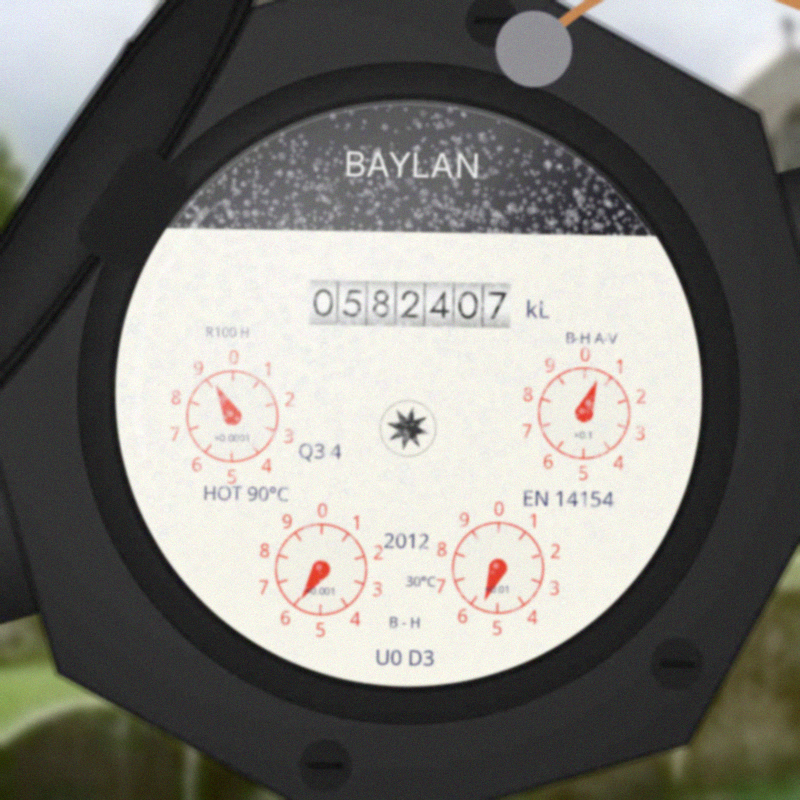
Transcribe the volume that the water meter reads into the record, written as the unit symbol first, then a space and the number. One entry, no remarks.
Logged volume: kL 582407.0559
